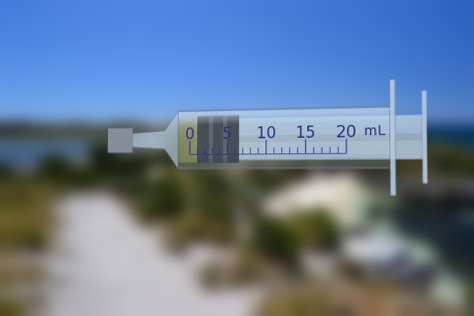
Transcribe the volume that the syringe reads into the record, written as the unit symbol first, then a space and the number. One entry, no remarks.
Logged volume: mL 1
